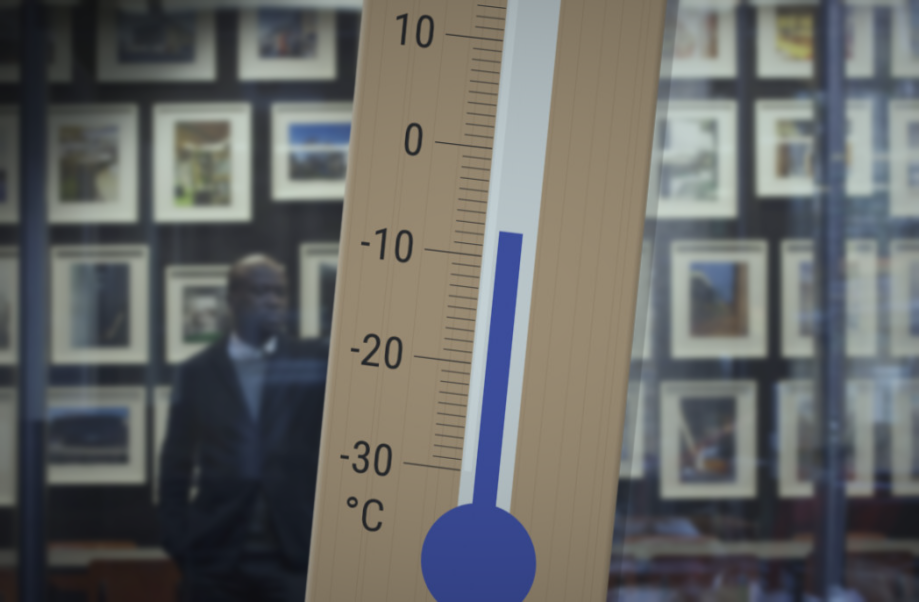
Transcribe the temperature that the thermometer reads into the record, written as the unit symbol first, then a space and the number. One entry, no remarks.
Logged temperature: °C -7.5
